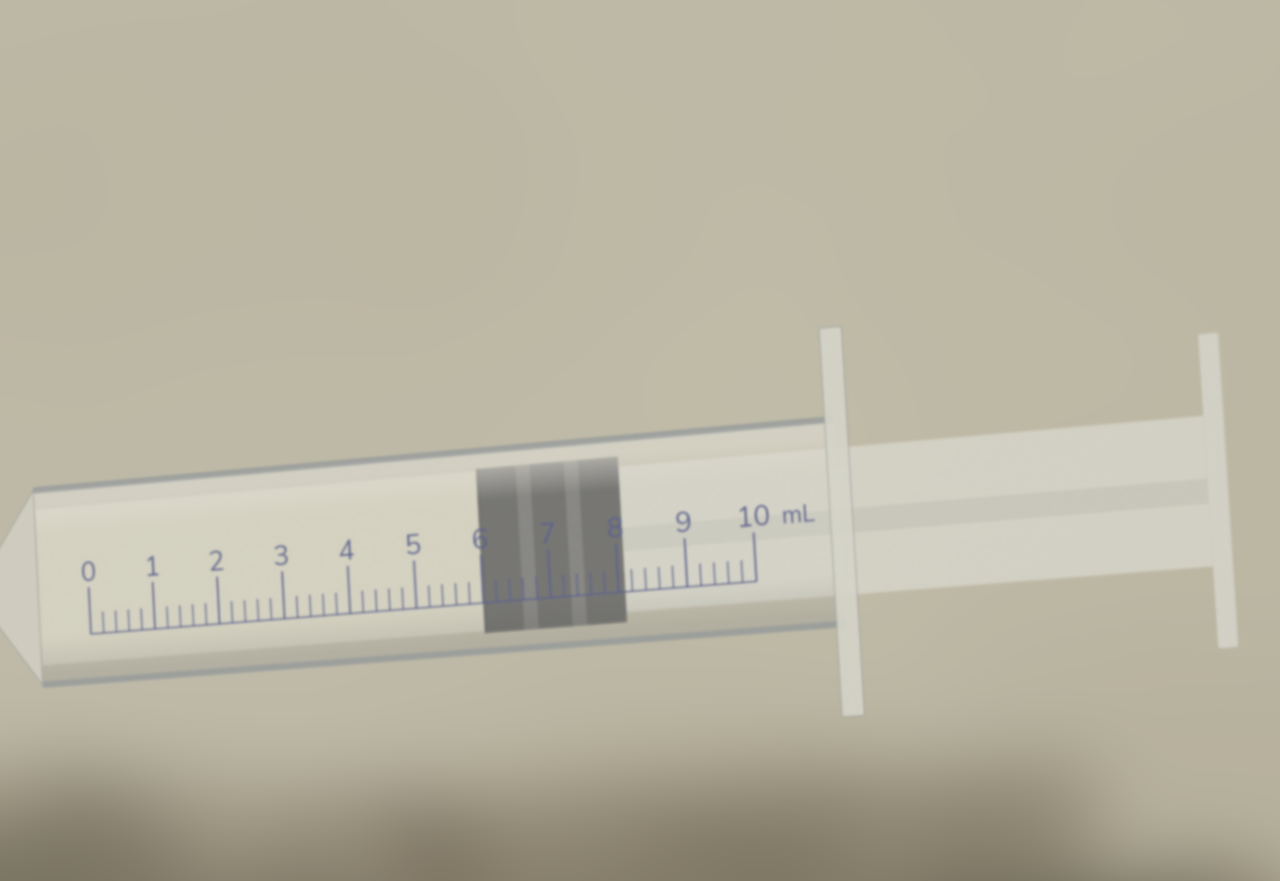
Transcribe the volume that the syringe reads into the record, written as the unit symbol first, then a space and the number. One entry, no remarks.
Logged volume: mL 6
